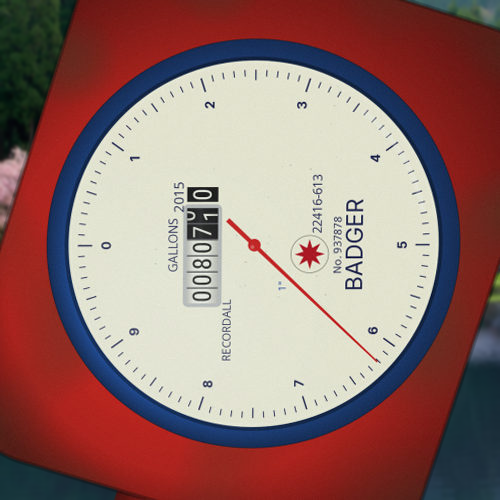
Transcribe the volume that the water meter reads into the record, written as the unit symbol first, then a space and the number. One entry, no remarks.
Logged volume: gal 80706.2
